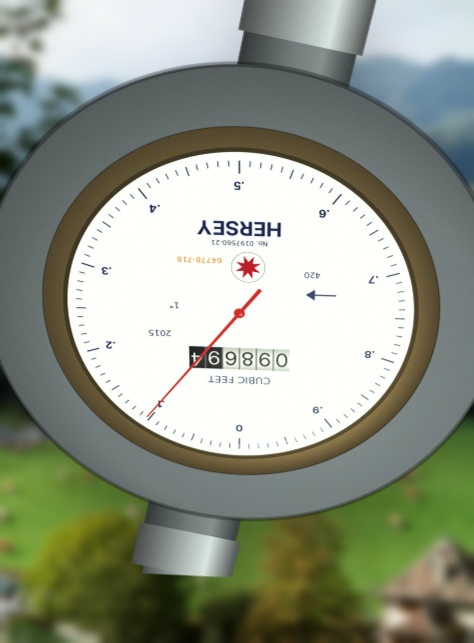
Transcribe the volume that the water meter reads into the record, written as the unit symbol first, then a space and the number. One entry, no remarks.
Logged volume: ft³ 98694.10
